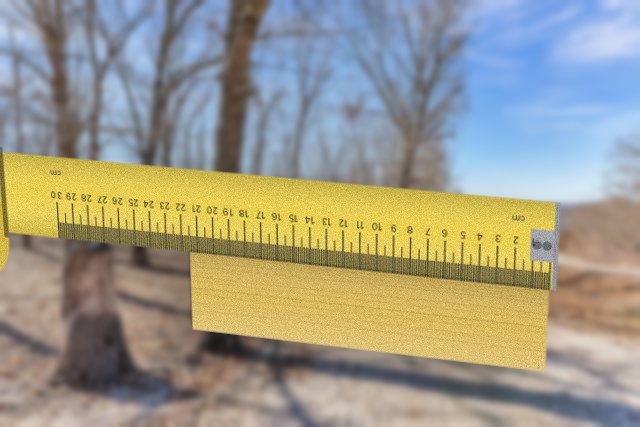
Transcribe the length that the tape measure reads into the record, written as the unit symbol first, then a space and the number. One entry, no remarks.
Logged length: cm 21.5
